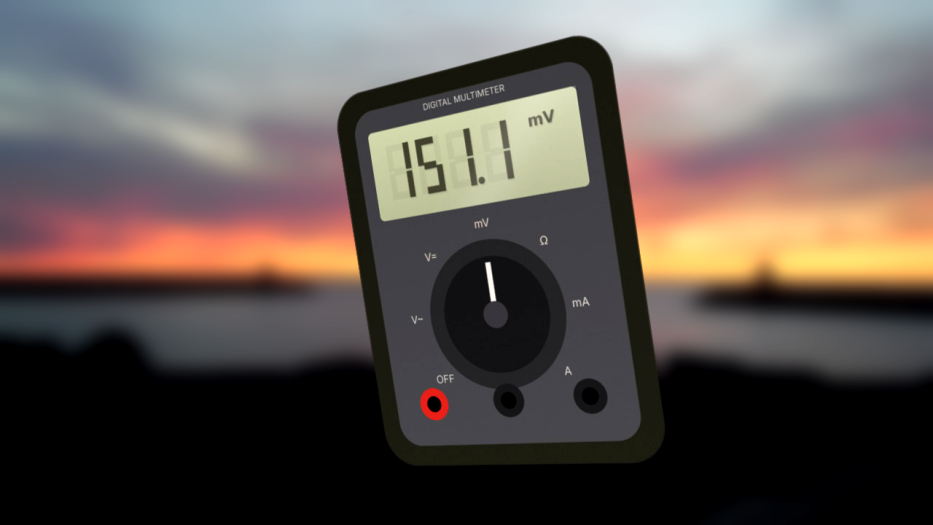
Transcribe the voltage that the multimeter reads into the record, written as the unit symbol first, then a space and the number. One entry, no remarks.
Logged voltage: mV 151.1
